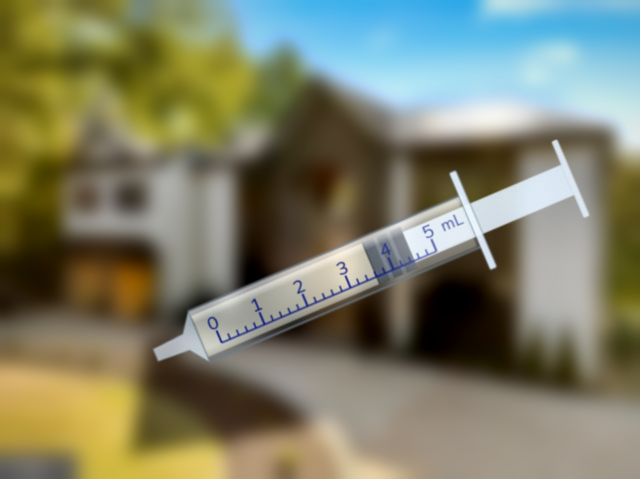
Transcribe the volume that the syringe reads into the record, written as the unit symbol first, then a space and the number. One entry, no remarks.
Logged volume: mL 3.6
